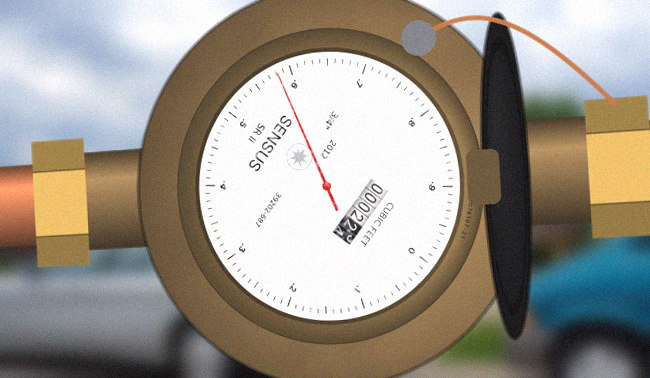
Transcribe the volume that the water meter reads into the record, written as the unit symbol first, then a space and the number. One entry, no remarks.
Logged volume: ft³ 223.58
